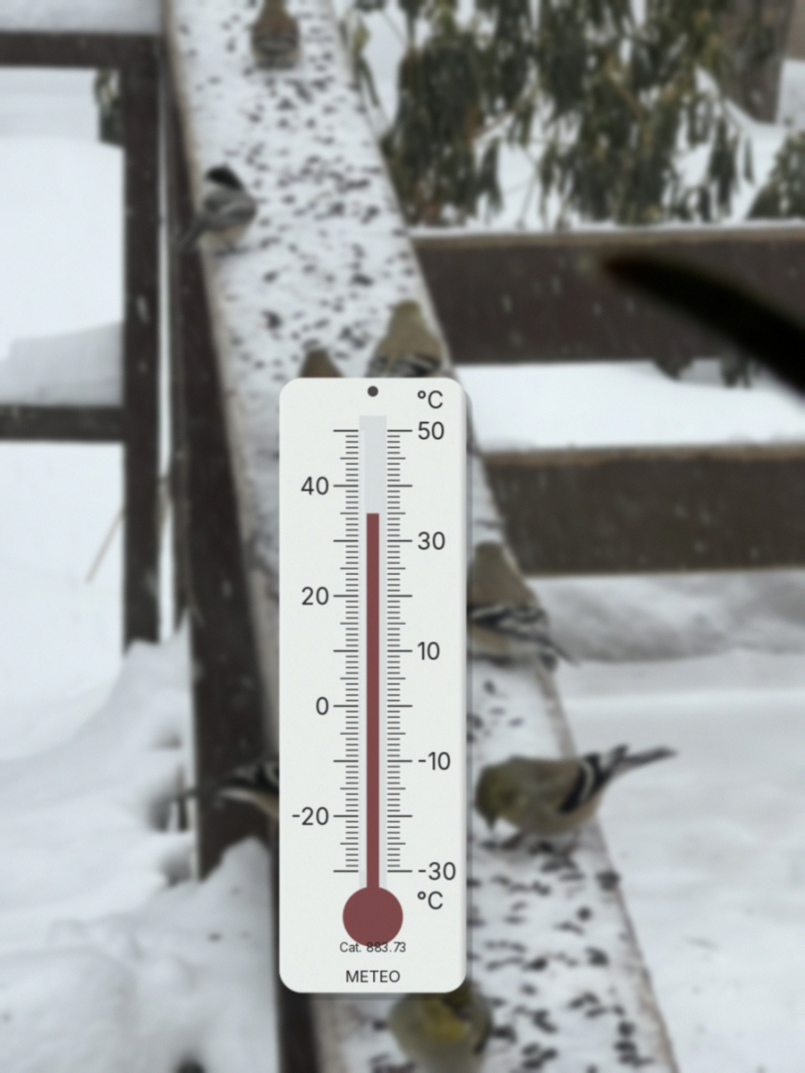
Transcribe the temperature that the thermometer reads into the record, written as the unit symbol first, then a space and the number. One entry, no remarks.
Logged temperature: °C 35
